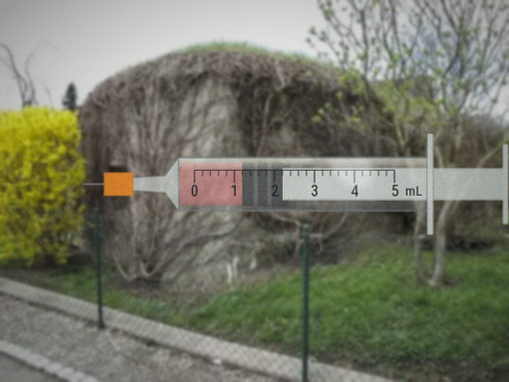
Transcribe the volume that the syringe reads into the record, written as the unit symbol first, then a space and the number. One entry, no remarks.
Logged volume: mL 1.2
